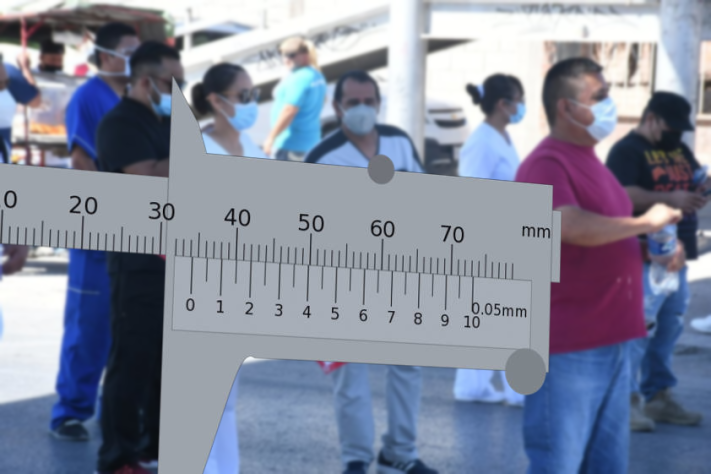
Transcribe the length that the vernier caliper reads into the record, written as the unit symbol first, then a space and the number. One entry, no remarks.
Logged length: mm 34.2
